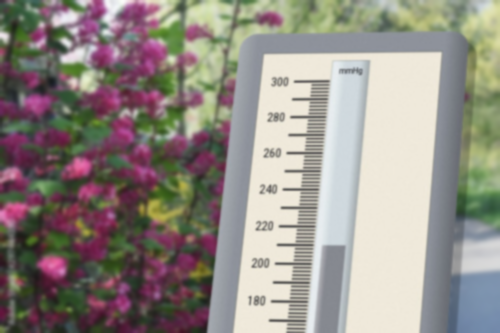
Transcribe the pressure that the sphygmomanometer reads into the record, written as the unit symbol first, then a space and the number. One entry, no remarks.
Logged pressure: mmHg 210
